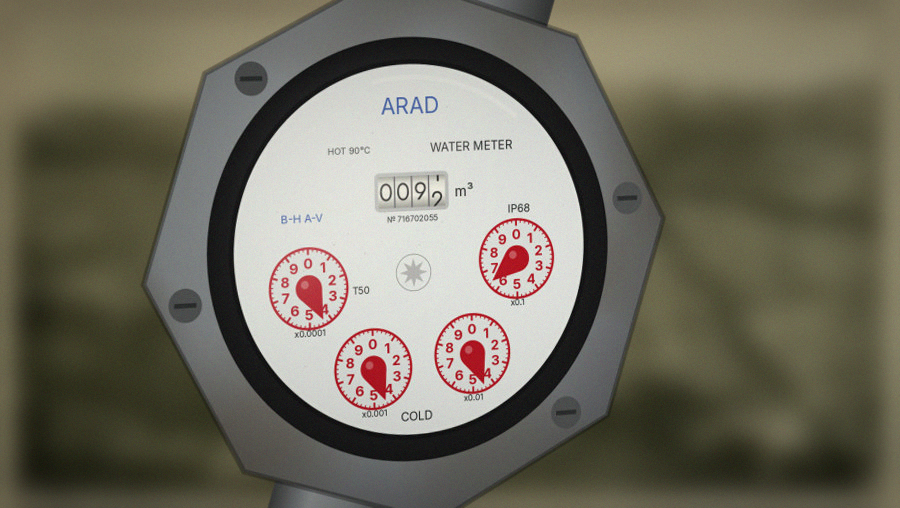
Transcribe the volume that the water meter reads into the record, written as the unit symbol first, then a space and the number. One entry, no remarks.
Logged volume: m³ 91.6444
